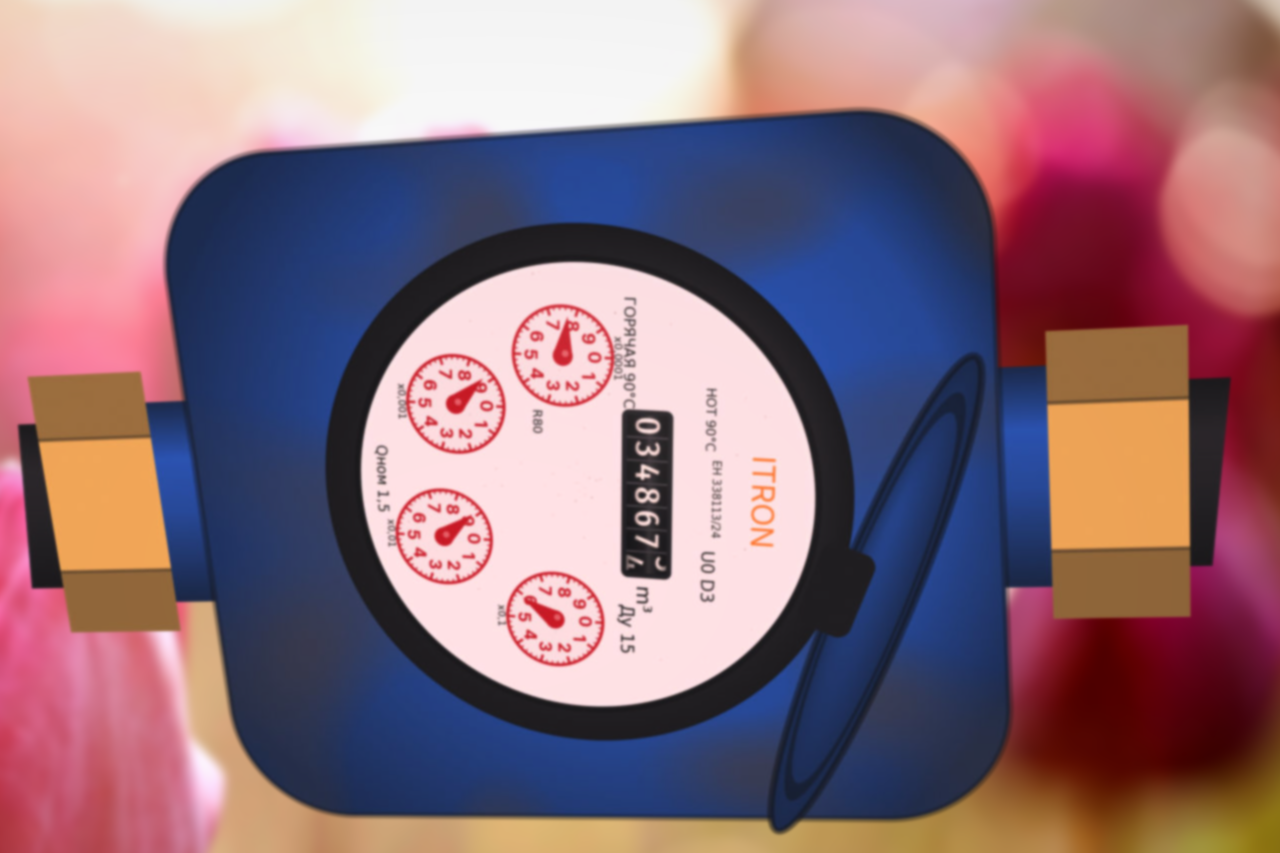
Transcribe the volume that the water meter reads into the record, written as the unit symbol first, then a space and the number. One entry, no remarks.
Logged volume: m³ 348673.5887
